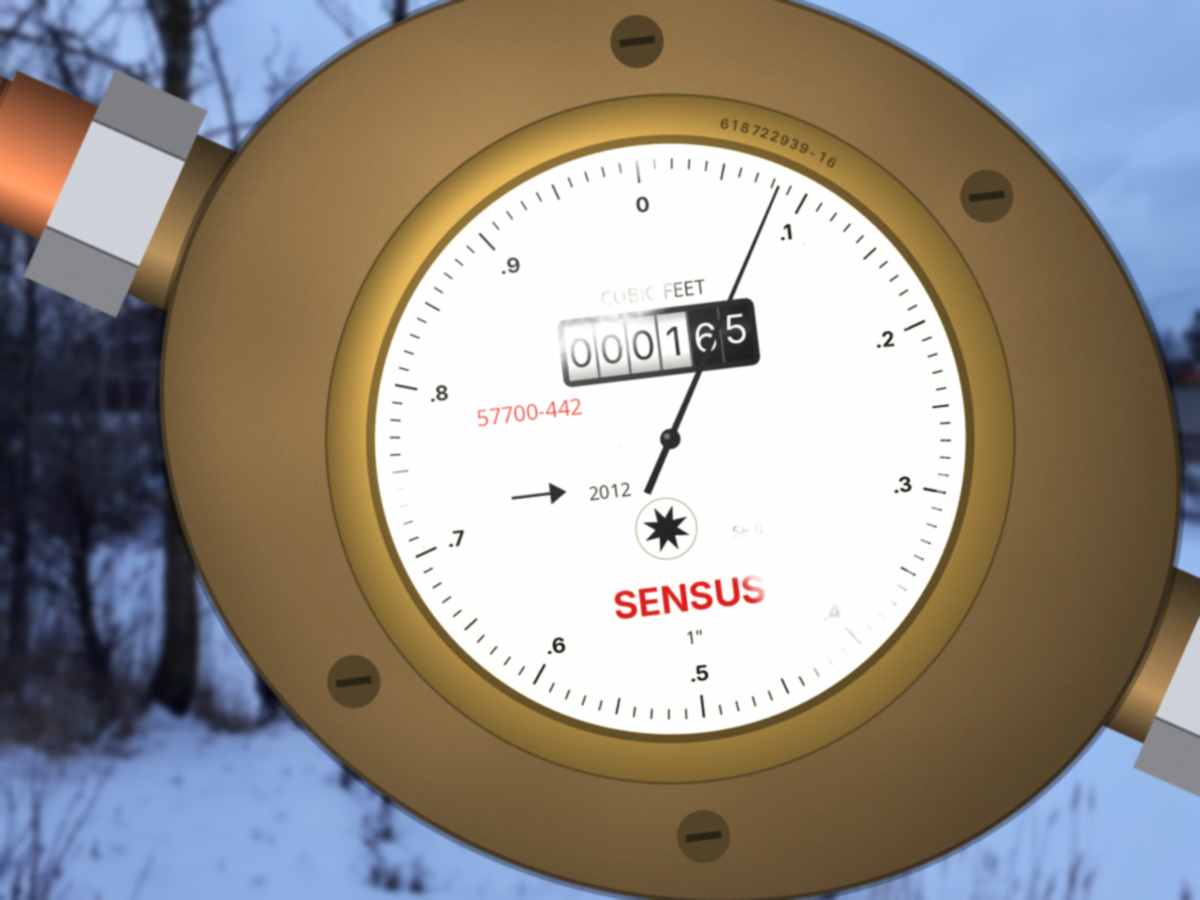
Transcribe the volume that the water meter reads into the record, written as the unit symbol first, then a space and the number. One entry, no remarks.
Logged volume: ft³ 165.08
